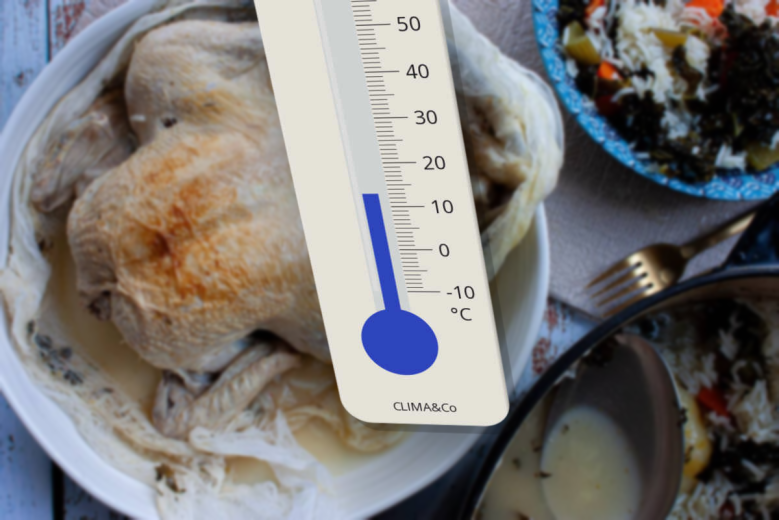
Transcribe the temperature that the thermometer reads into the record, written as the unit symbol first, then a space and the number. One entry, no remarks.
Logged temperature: °C 13
